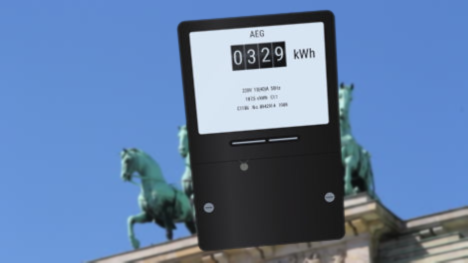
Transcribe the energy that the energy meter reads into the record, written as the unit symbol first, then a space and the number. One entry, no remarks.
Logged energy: kWh 329
